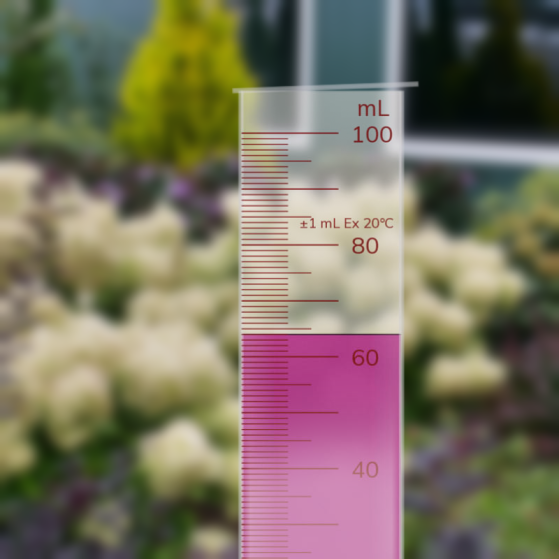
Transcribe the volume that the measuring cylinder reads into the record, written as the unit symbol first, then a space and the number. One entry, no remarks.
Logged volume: mL 64
